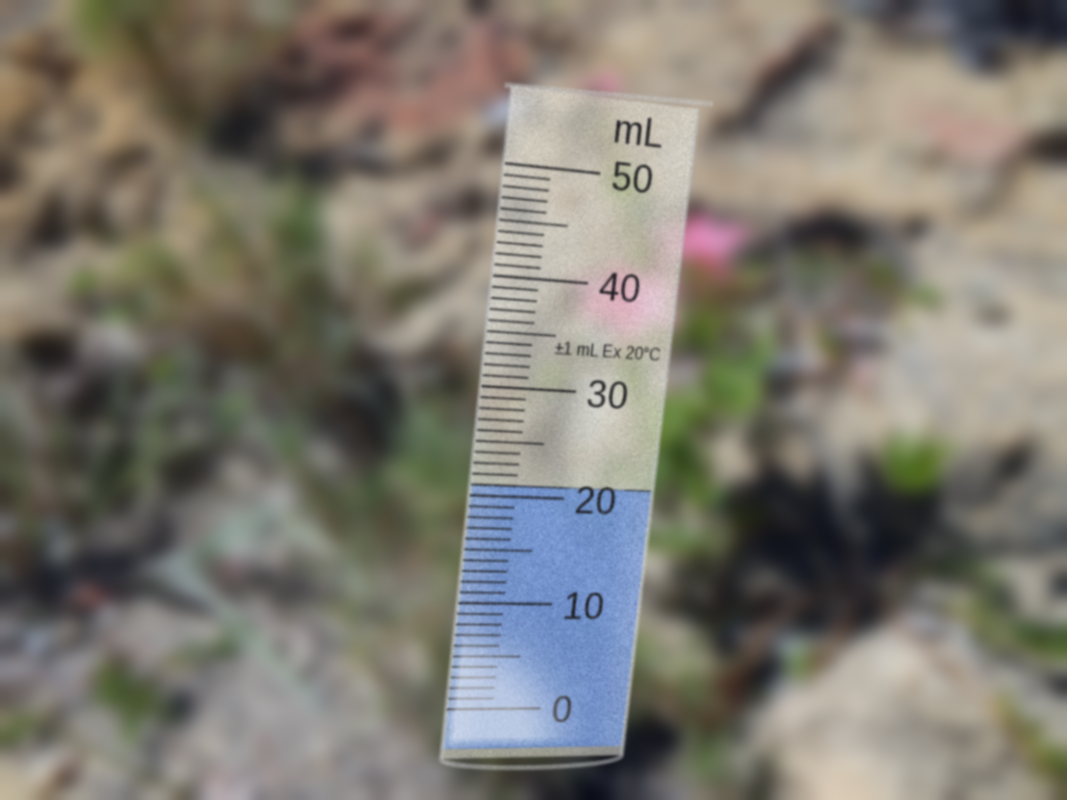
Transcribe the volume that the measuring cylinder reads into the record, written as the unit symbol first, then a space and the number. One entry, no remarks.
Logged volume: mL 21
